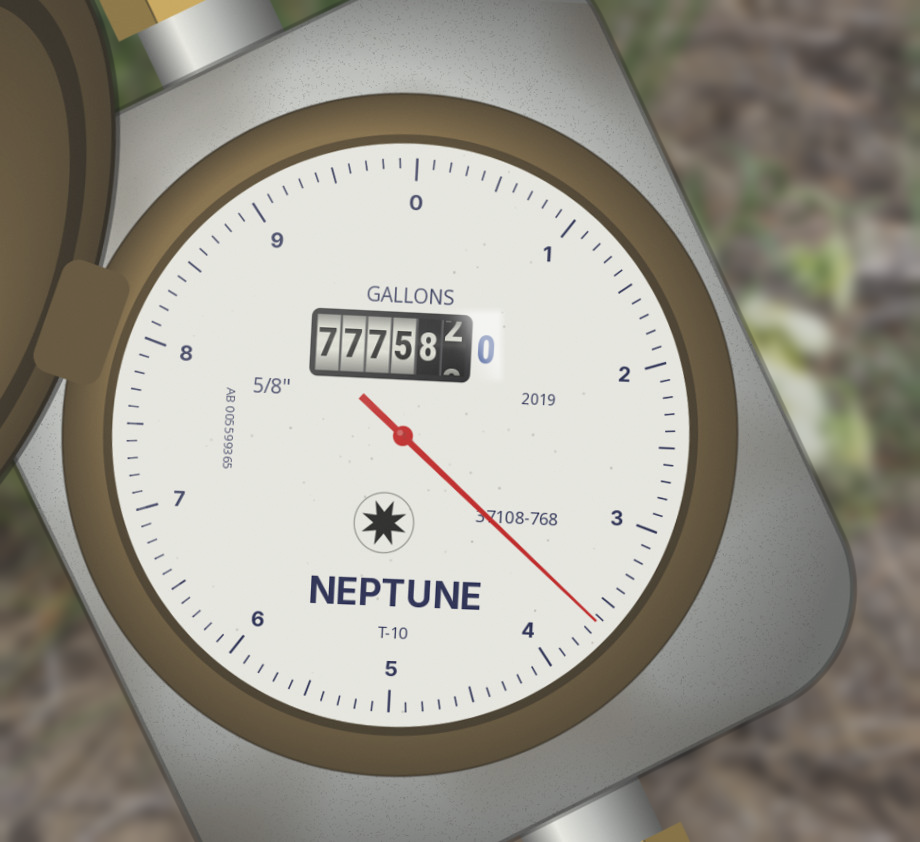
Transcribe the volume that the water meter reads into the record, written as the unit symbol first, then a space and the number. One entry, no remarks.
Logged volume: gal 7775823.6
